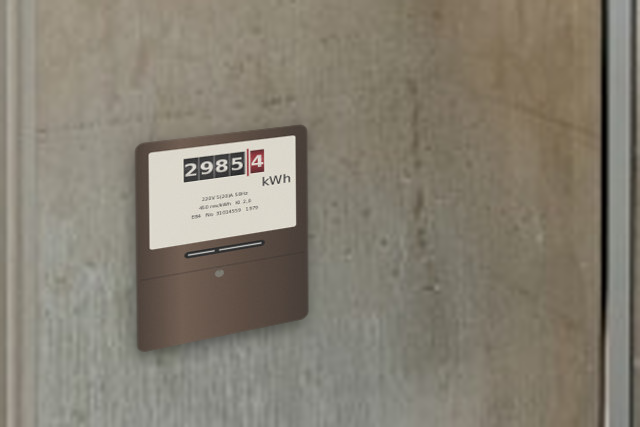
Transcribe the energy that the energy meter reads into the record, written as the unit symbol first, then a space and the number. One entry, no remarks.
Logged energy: kWh 2985.4
